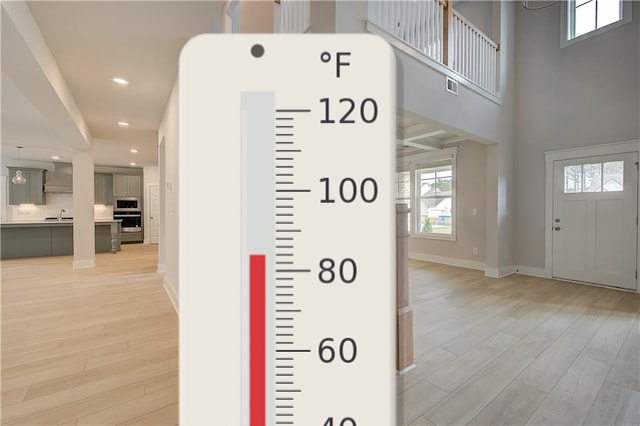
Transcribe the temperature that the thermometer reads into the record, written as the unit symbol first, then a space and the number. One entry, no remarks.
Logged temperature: °F 84
